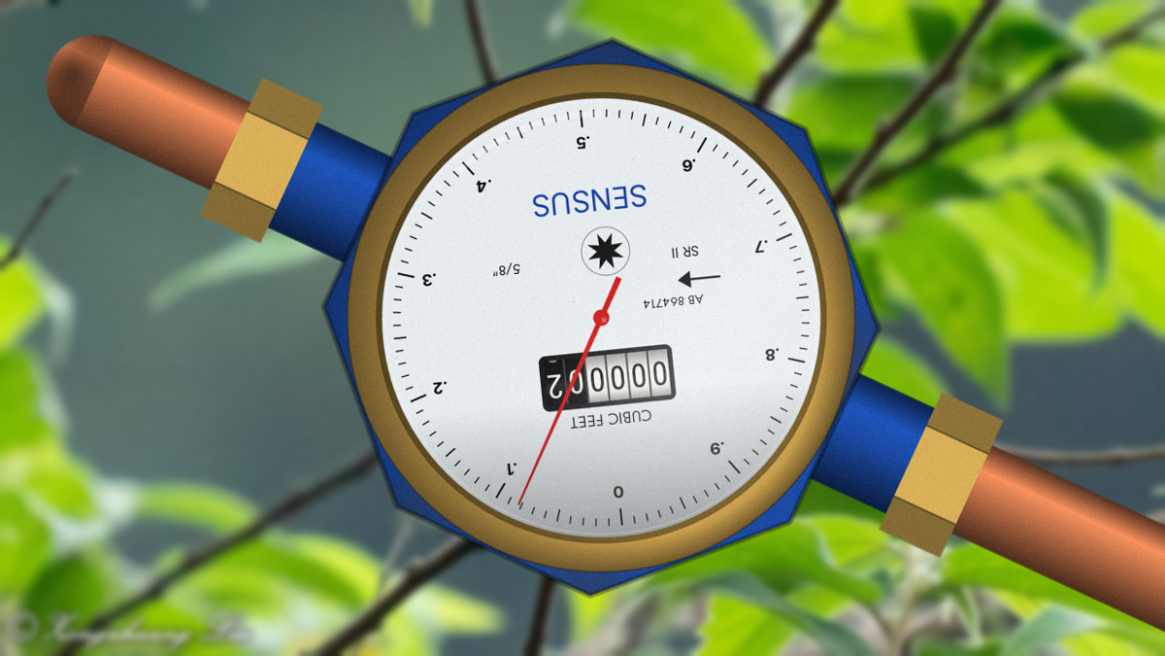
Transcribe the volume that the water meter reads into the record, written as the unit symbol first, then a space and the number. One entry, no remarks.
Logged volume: ft³ 2.08
